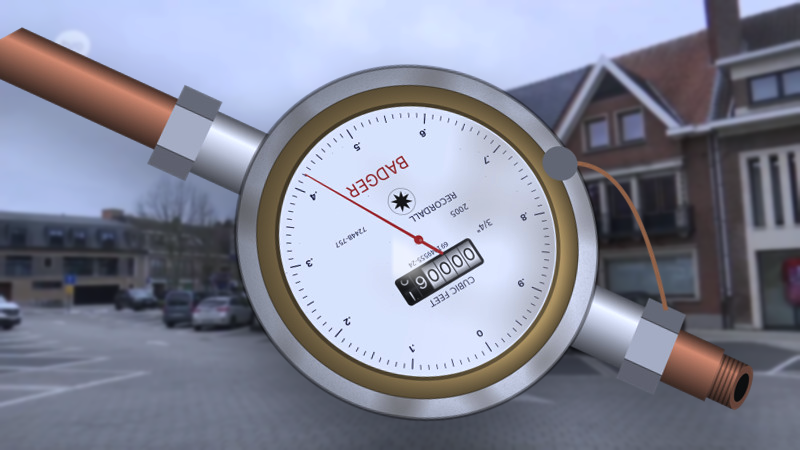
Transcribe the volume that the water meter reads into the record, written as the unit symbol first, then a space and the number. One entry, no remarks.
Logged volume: ft³ 61.42
